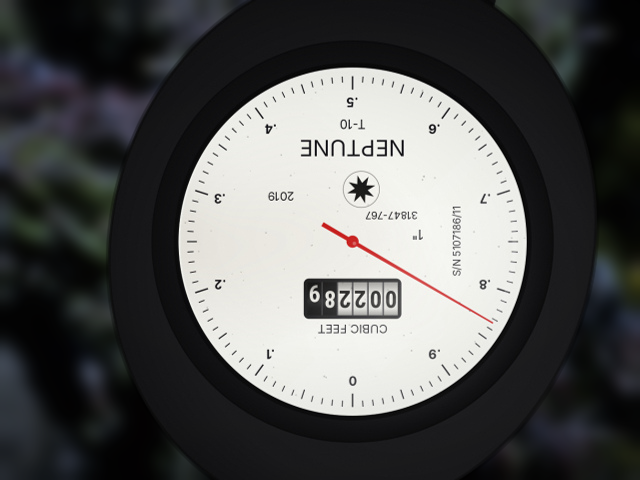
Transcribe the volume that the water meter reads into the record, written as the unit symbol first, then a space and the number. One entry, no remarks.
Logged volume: ft³ 2288.83
